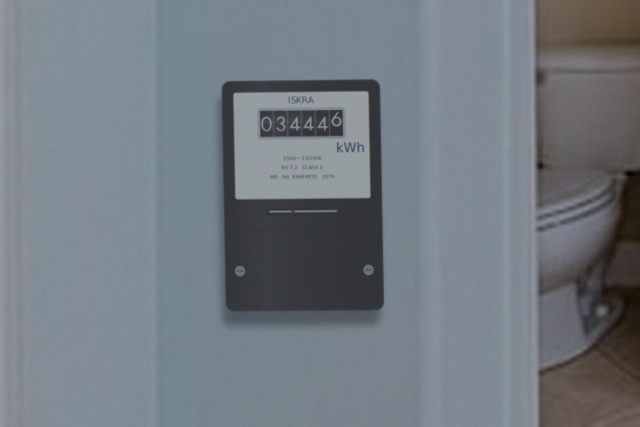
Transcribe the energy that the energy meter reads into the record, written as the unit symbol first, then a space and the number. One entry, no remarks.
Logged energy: kWh 34446
